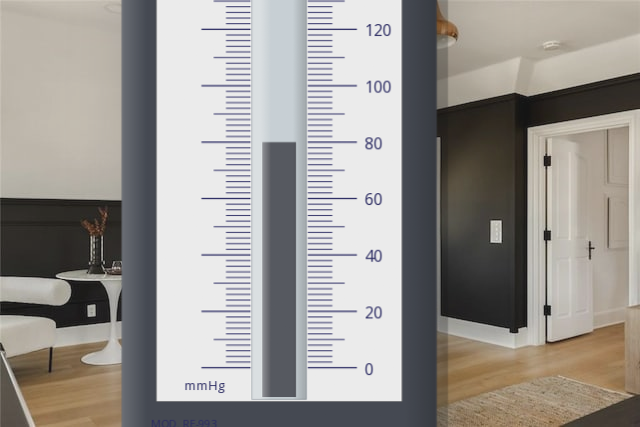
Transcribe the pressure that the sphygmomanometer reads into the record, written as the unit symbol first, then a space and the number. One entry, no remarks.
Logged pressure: mmHg 80
